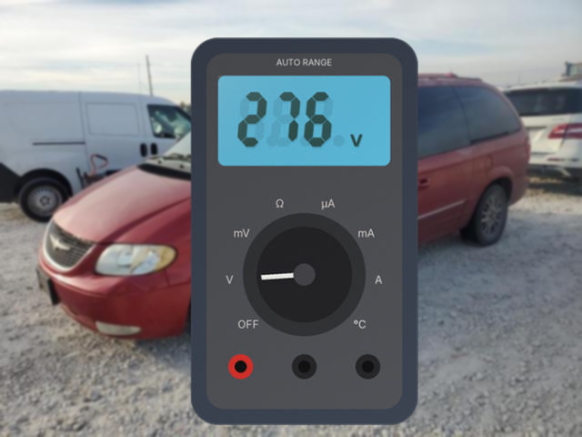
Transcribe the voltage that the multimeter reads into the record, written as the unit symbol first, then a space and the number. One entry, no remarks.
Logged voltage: V 276
